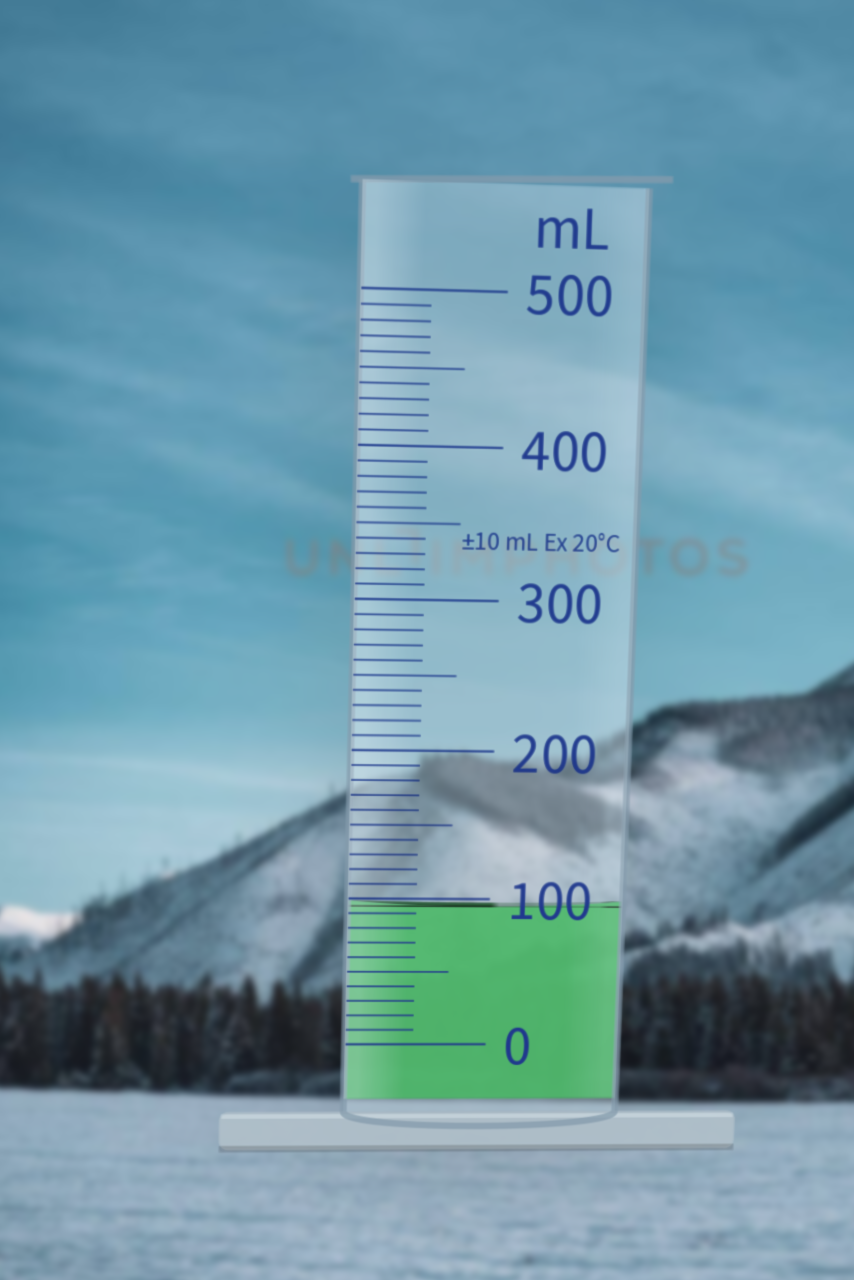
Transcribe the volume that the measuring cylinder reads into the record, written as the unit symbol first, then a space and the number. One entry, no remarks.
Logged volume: mL 95
